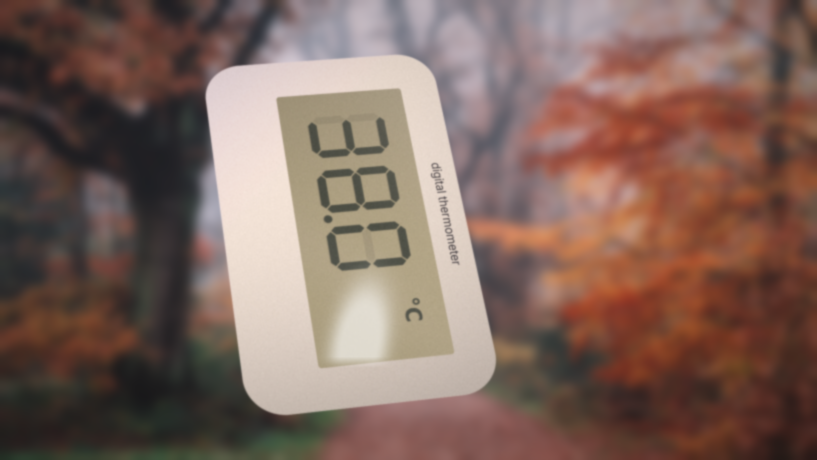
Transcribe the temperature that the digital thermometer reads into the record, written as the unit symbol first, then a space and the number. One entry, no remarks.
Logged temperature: °C 38.0
